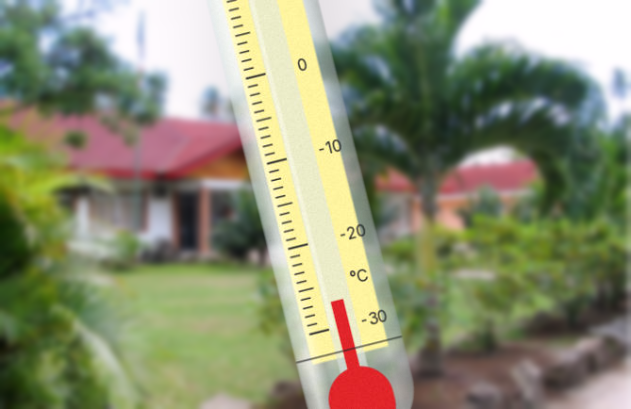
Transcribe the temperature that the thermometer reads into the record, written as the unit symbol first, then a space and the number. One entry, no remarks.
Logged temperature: °C -27
